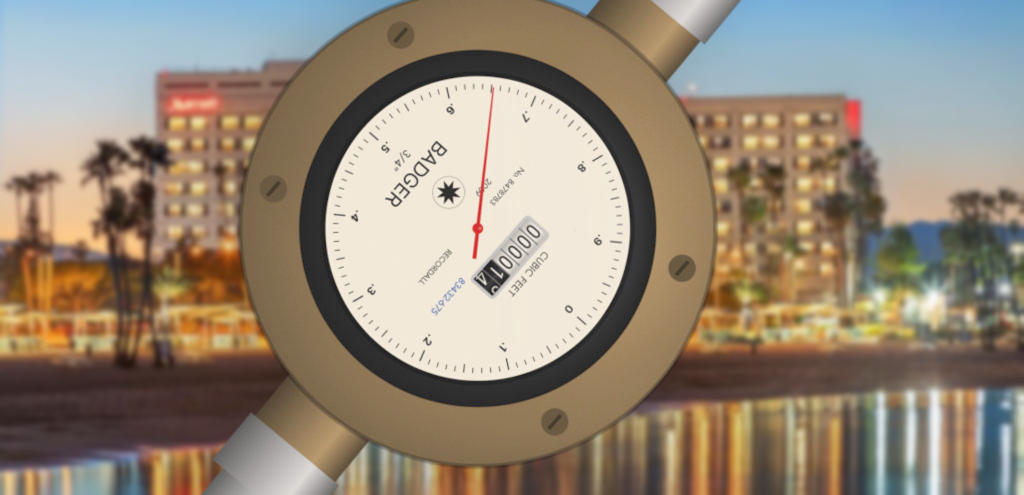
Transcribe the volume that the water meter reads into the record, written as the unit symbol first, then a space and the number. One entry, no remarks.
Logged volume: ft³ 13.65
